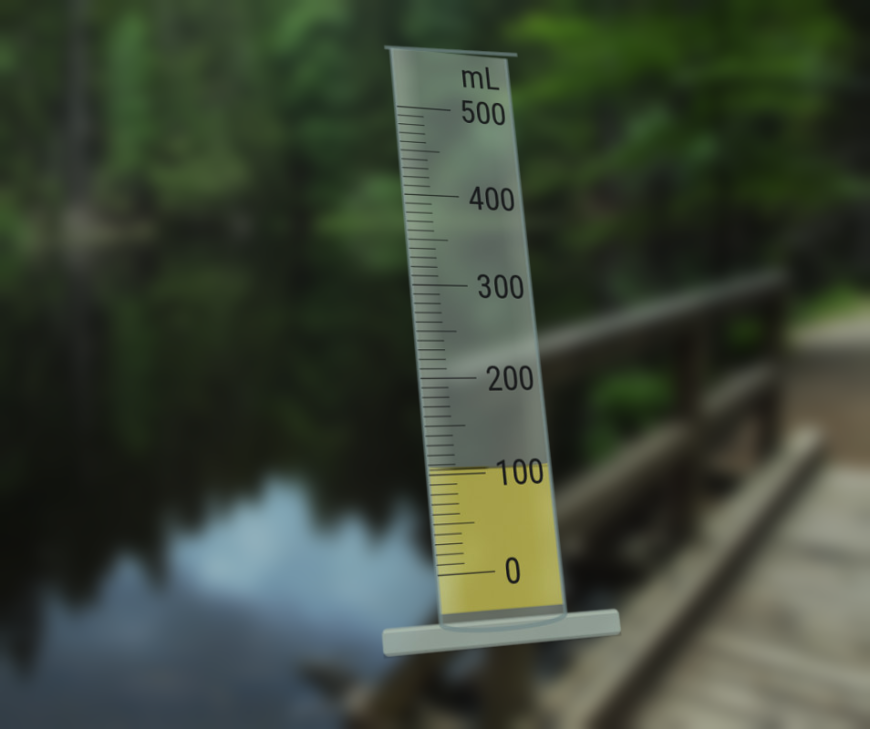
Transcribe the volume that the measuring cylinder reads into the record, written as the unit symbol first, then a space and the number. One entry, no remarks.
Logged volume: mL 105
